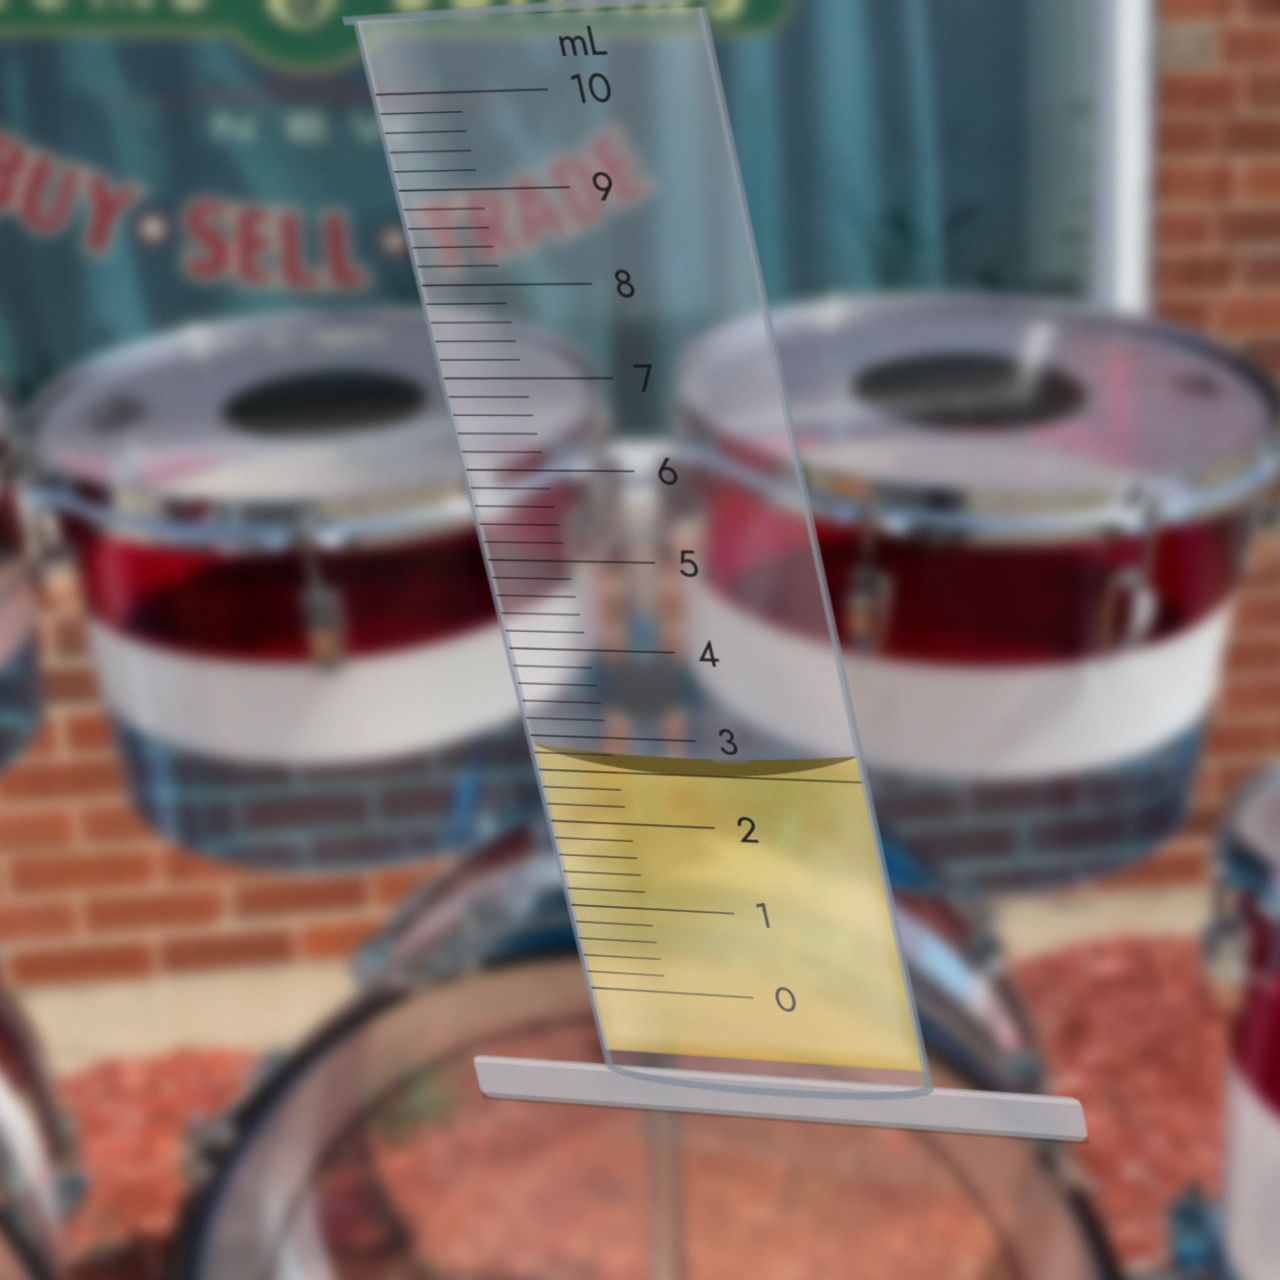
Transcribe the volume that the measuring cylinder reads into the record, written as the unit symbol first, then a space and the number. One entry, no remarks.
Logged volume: mL 2.6
